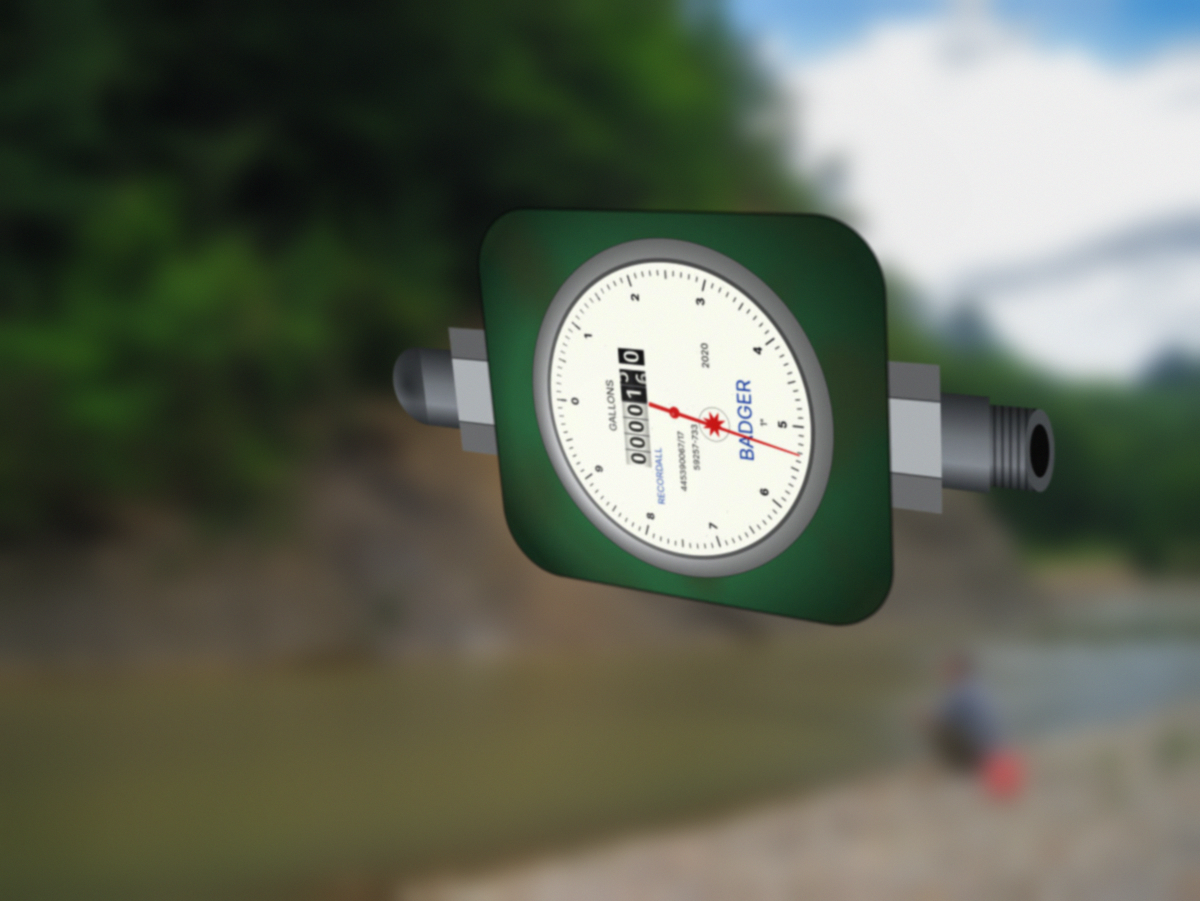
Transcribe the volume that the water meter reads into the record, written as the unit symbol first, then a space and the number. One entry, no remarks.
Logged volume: gal 155.3
